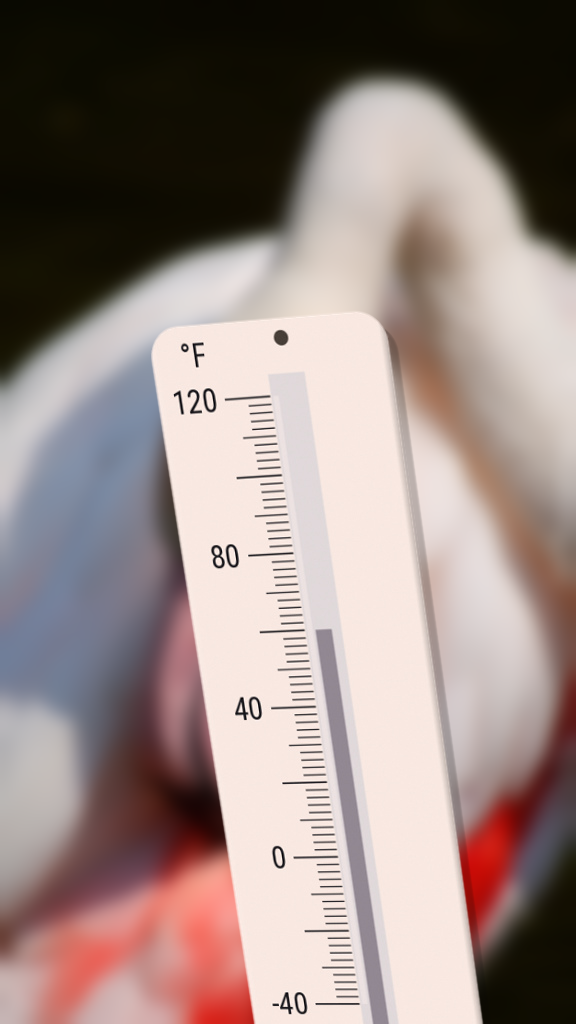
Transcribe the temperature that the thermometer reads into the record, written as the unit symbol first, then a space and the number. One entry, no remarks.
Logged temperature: °F 60
